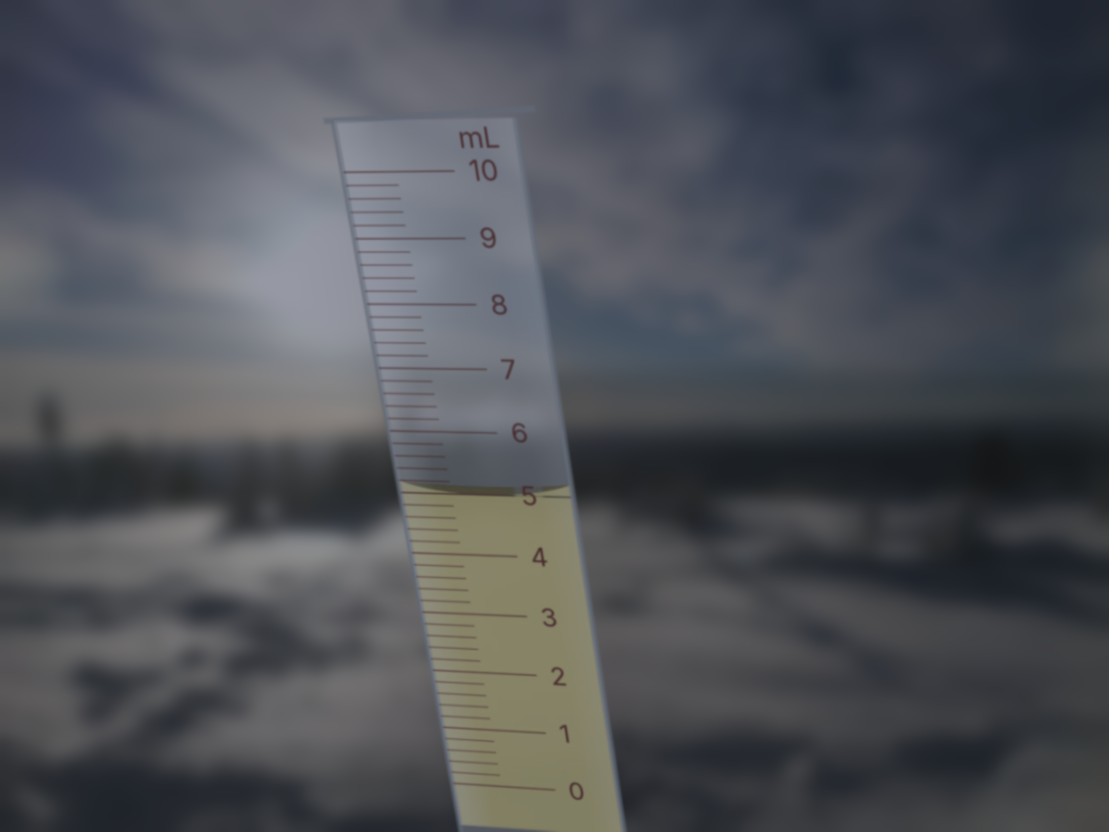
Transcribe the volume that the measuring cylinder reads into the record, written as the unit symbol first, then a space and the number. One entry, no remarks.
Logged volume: mL 5
